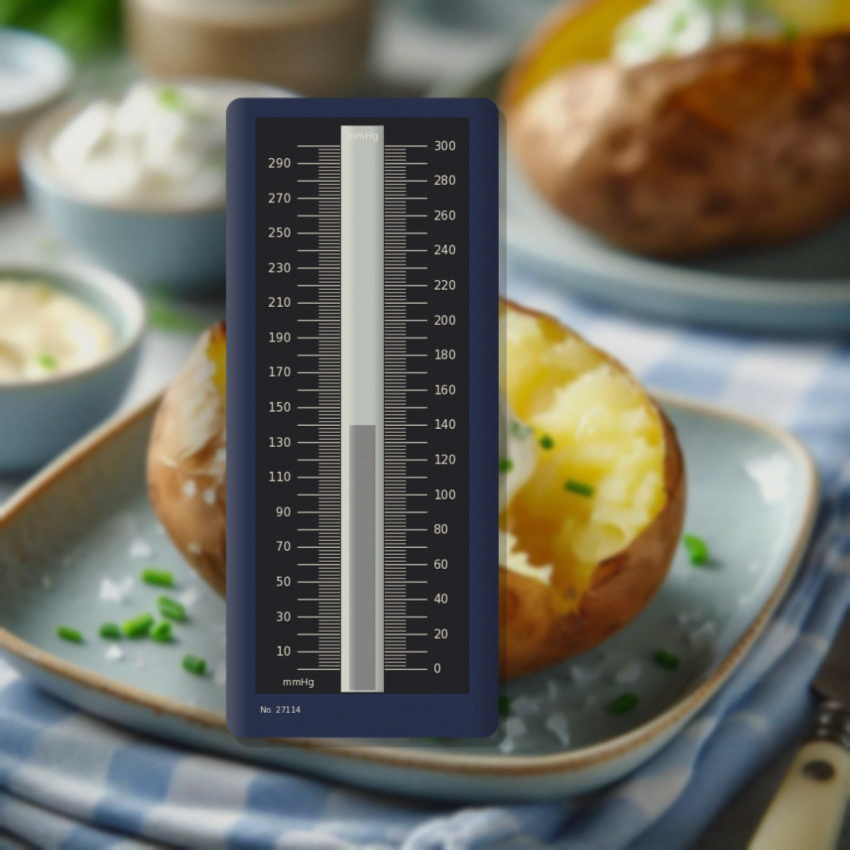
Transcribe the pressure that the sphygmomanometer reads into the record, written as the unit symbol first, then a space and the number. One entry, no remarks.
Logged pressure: mmHg 140
